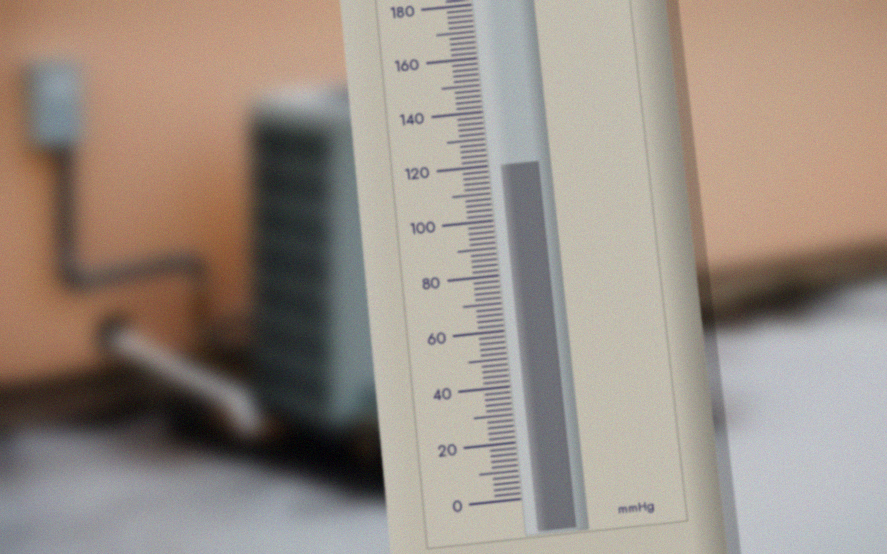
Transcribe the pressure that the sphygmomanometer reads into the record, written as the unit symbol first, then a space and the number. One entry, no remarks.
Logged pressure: mmHg 120
